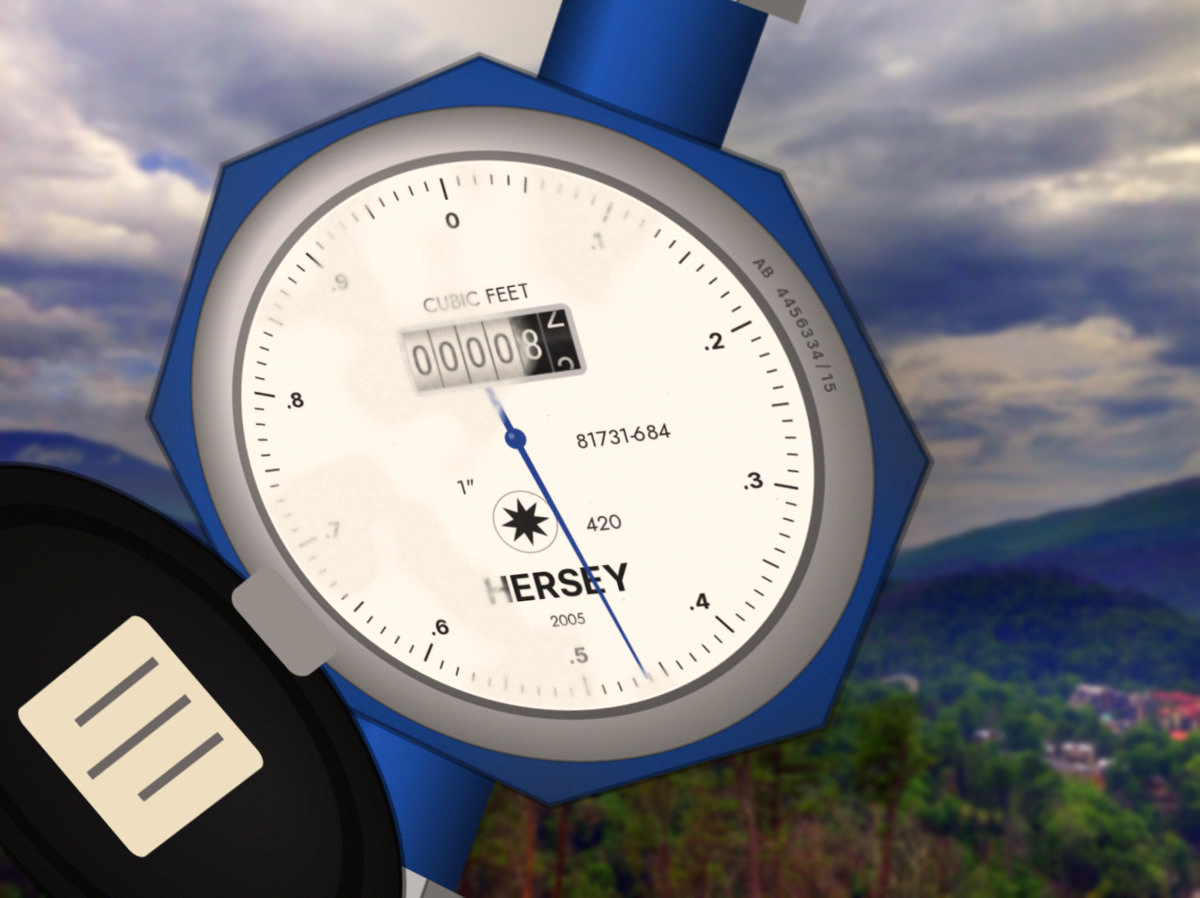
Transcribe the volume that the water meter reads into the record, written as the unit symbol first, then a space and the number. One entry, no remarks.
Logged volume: ft³ 82.46
